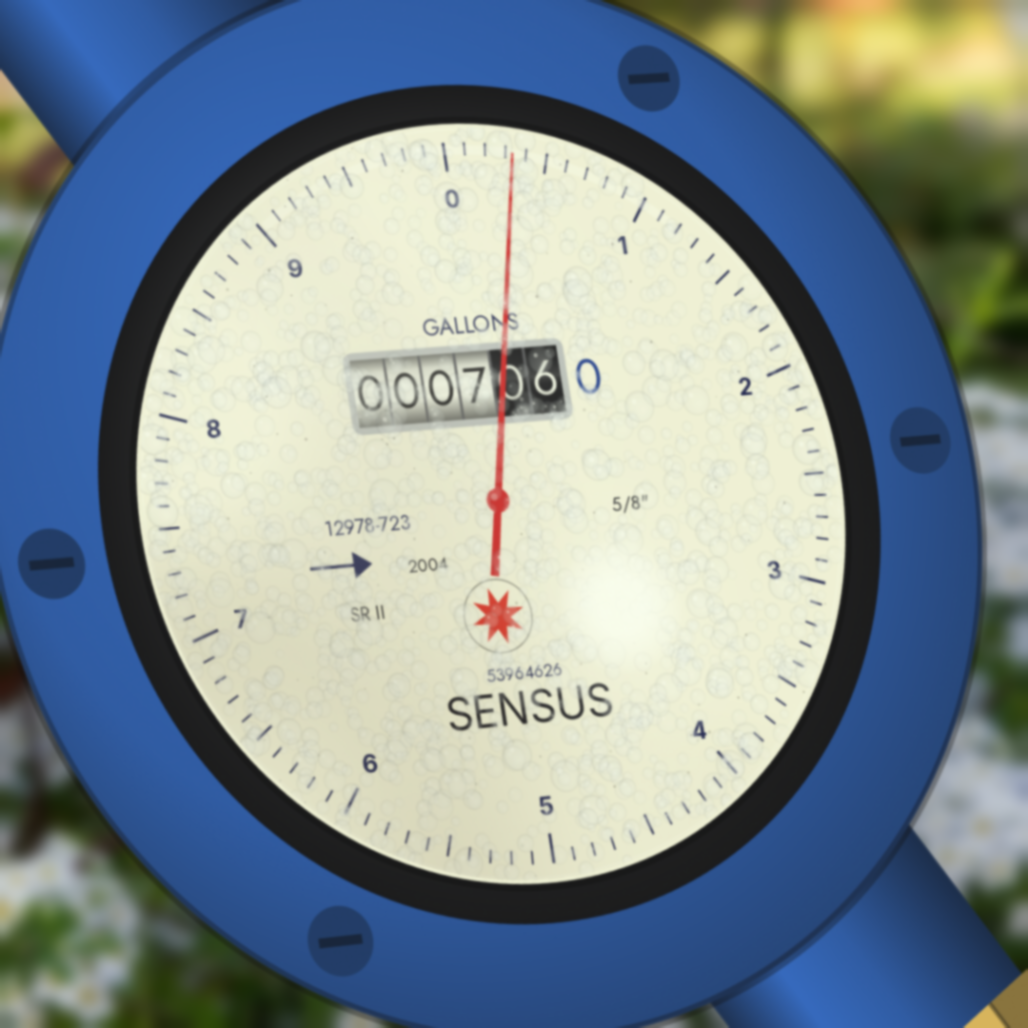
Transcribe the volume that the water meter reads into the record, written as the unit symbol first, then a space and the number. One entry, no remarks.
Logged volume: gal 7060.3
